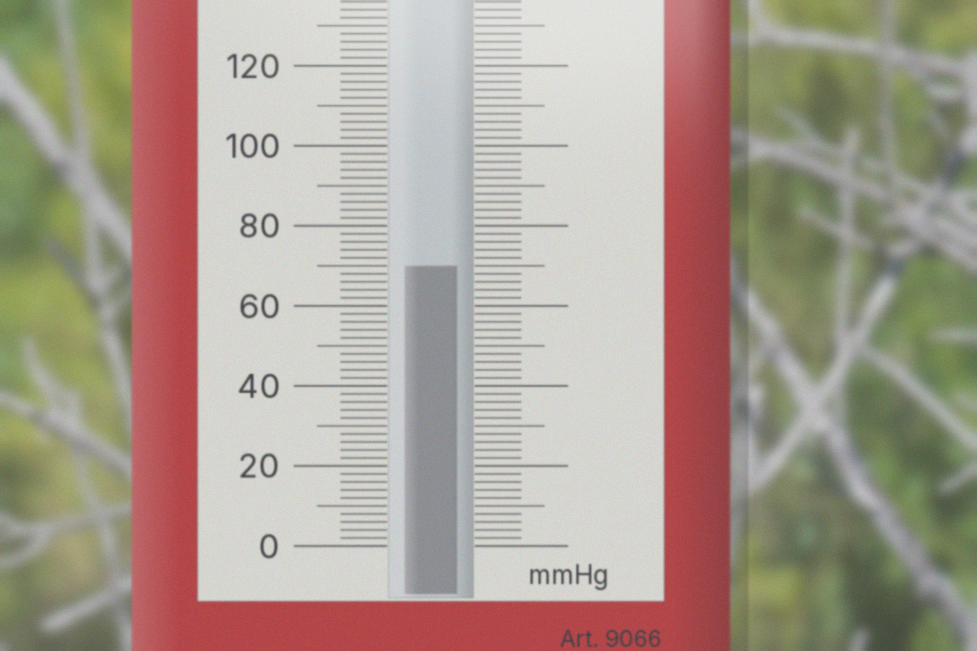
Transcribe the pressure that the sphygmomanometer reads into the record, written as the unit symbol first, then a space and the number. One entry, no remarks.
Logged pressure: mmHg 70
